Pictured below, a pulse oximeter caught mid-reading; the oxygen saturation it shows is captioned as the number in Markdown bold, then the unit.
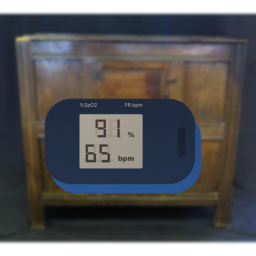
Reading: **91** %
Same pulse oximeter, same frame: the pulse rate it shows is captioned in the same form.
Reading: **65** bpm
